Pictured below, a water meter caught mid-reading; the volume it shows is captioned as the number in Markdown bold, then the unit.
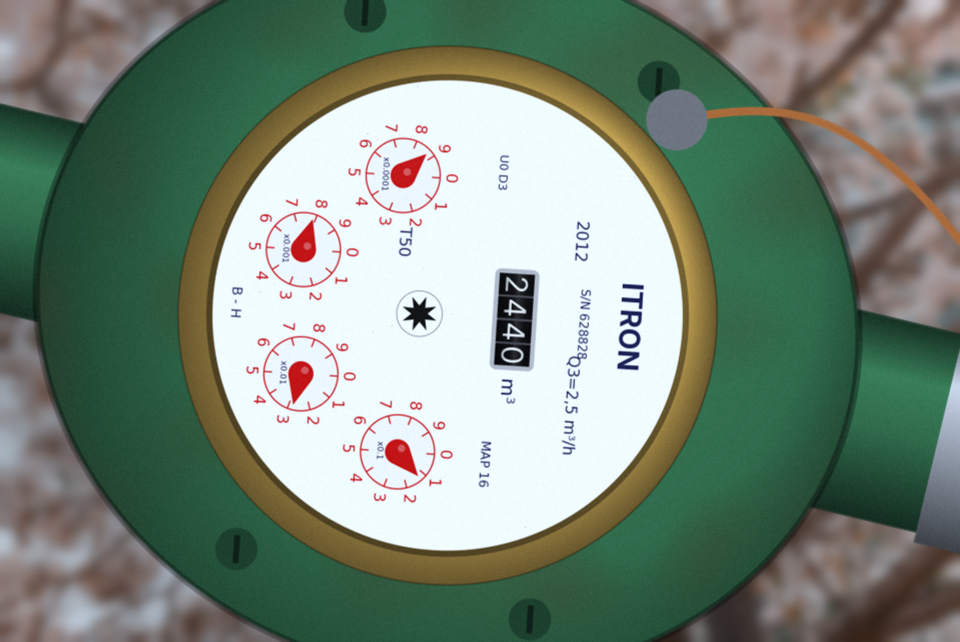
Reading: **2440.1278** m³
